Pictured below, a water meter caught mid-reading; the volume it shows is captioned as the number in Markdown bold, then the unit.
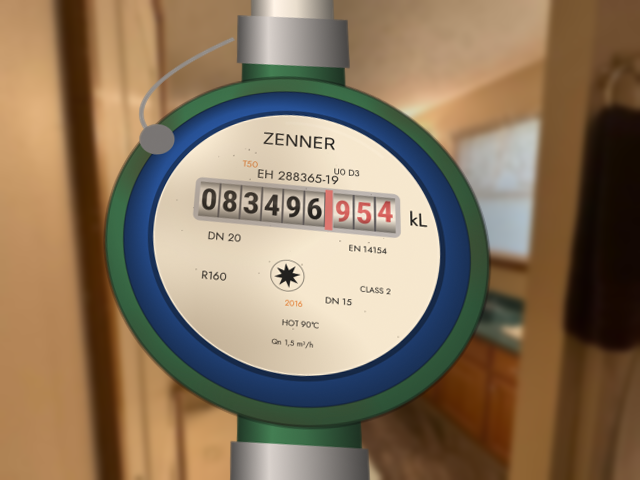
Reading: **83496.954** kL
